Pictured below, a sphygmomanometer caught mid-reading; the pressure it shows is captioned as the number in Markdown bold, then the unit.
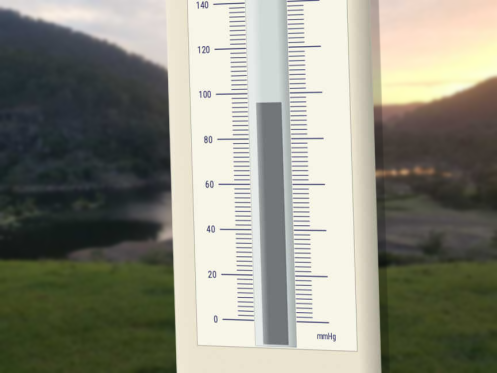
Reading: **96** mmHg
